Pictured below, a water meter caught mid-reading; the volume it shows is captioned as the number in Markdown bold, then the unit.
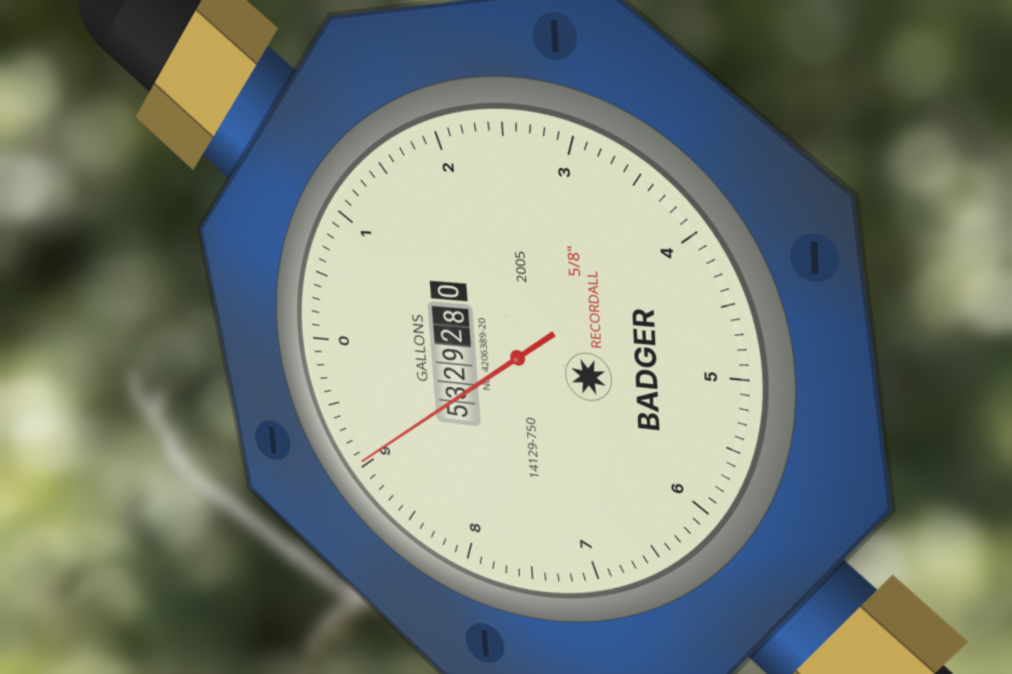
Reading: **5329279.0** gal
